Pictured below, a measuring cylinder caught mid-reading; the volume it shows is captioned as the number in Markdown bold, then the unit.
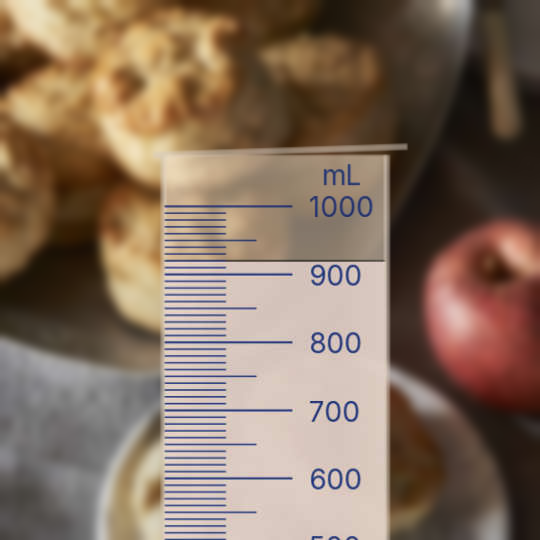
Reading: **920** mL
